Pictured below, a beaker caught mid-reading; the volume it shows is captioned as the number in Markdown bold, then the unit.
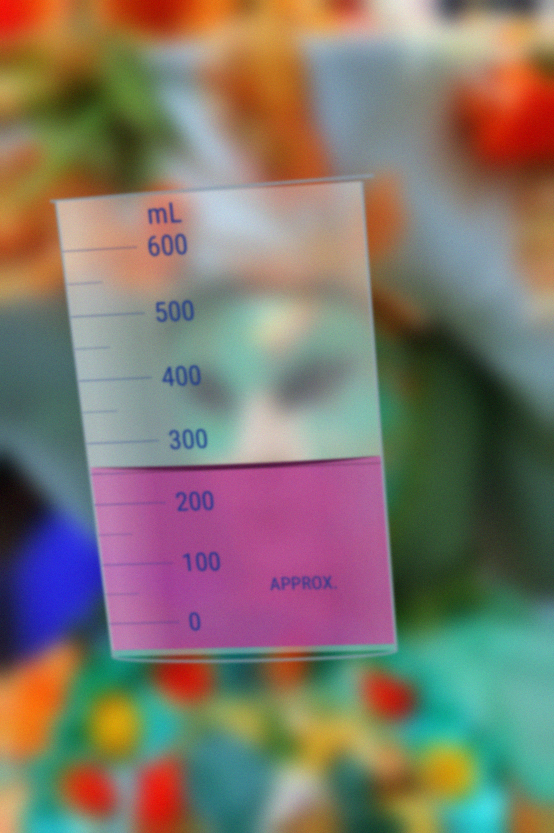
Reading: **250** mL
